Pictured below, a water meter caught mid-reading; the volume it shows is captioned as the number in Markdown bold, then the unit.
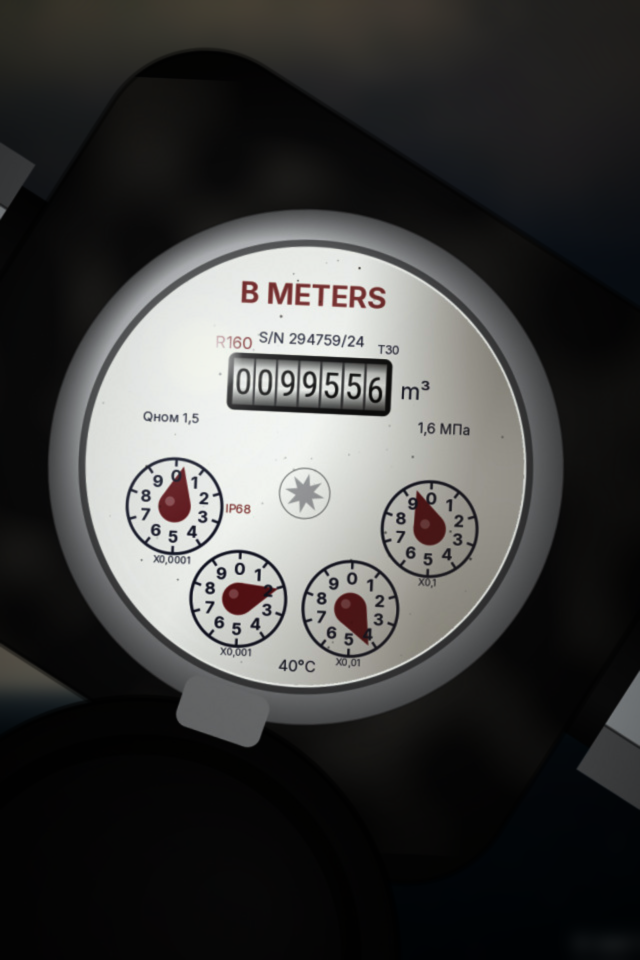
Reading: **99555.9420** m³
